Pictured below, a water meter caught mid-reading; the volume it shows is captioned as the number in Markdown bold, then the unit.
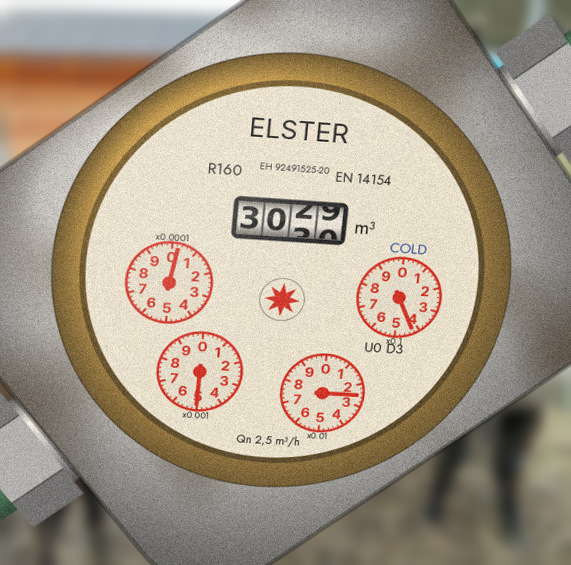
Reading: **3029.4250** m³
